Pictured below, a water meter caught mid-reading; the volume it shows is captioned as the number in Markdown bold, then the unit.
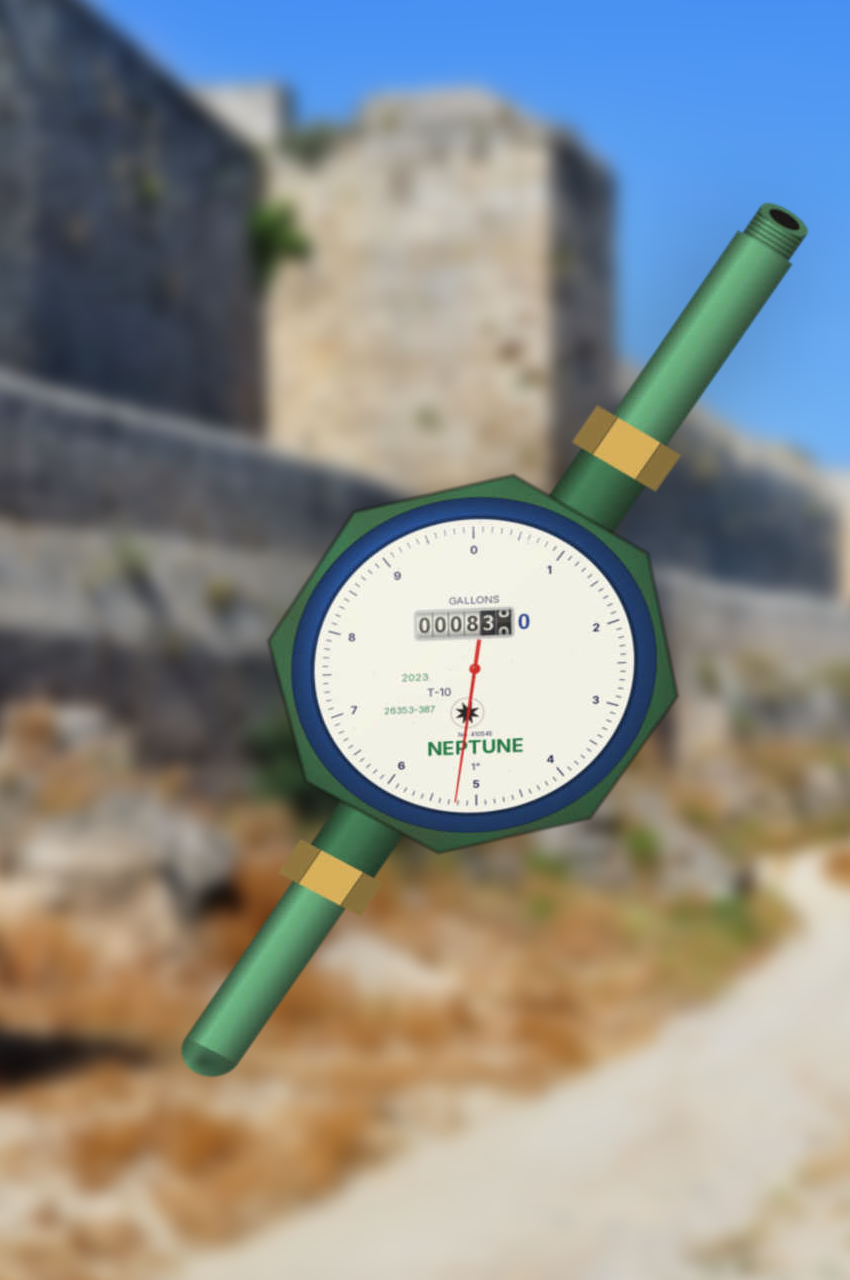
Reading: **8385.2** gal
